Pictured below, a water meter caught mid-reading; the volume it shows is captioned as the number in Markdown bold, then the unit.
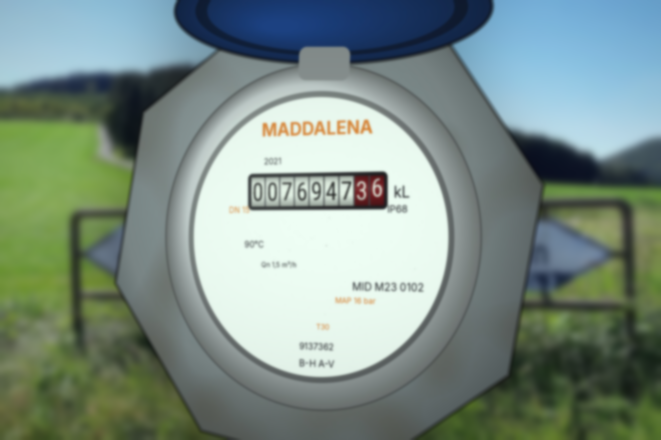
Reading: **76947.36** kL
